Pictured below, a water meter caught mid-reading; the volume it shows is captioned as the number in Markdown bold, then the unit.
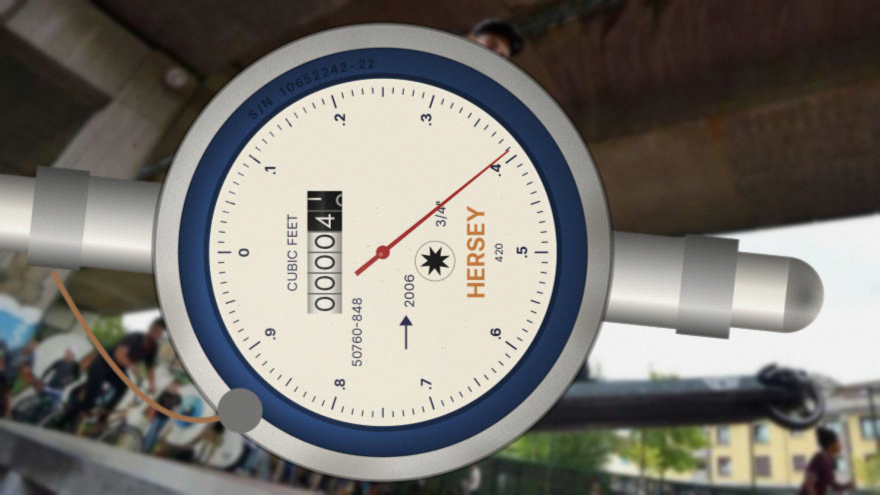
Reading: **41.39** ft³
